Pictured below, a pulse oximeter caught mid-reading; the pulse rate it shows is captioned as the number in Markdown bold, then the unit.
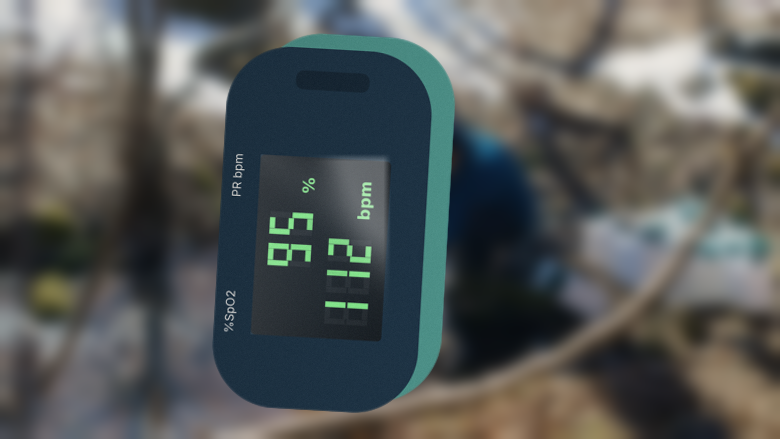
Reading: **112** bpm
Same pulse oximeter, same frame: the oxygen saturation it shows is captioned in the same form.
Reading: **95** %
